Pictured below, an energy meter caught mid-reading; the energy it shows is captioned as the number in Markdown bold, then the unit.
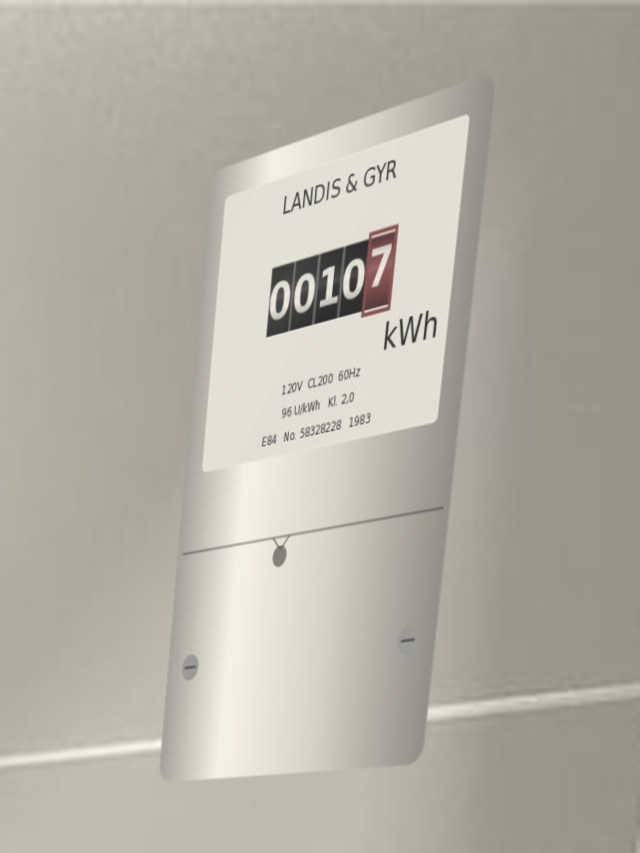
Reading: **10.7** kWh
